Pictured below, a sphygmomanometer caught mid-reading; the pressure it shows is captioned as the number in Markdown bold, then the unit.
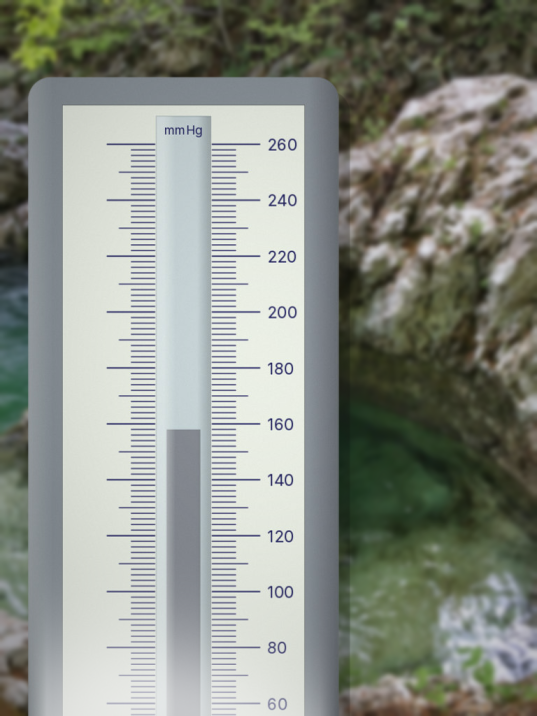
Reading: **158** mmHg
